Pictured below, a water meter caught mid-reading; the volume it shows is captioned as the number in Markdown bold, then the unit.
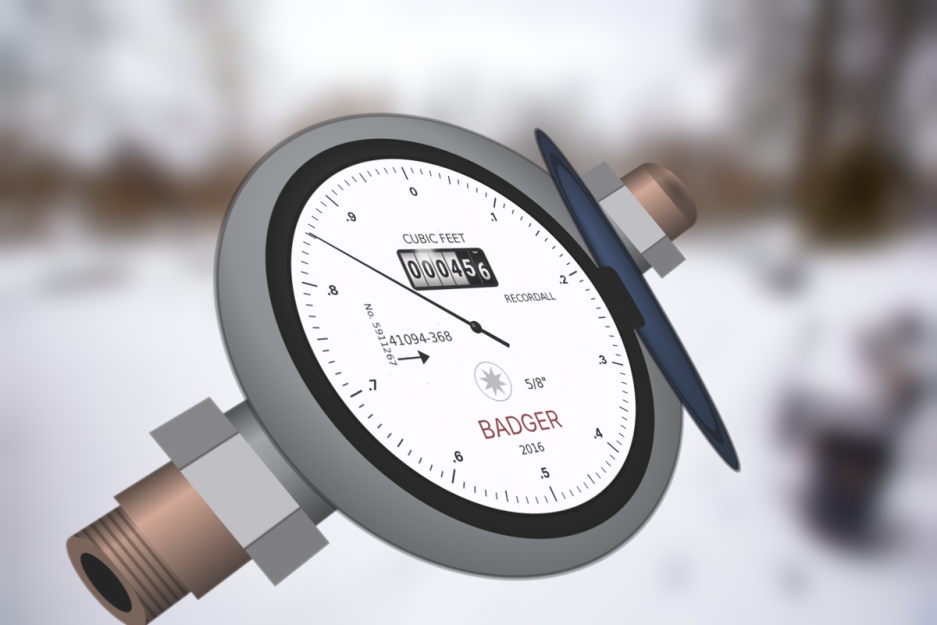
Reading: **455.85** ft³
